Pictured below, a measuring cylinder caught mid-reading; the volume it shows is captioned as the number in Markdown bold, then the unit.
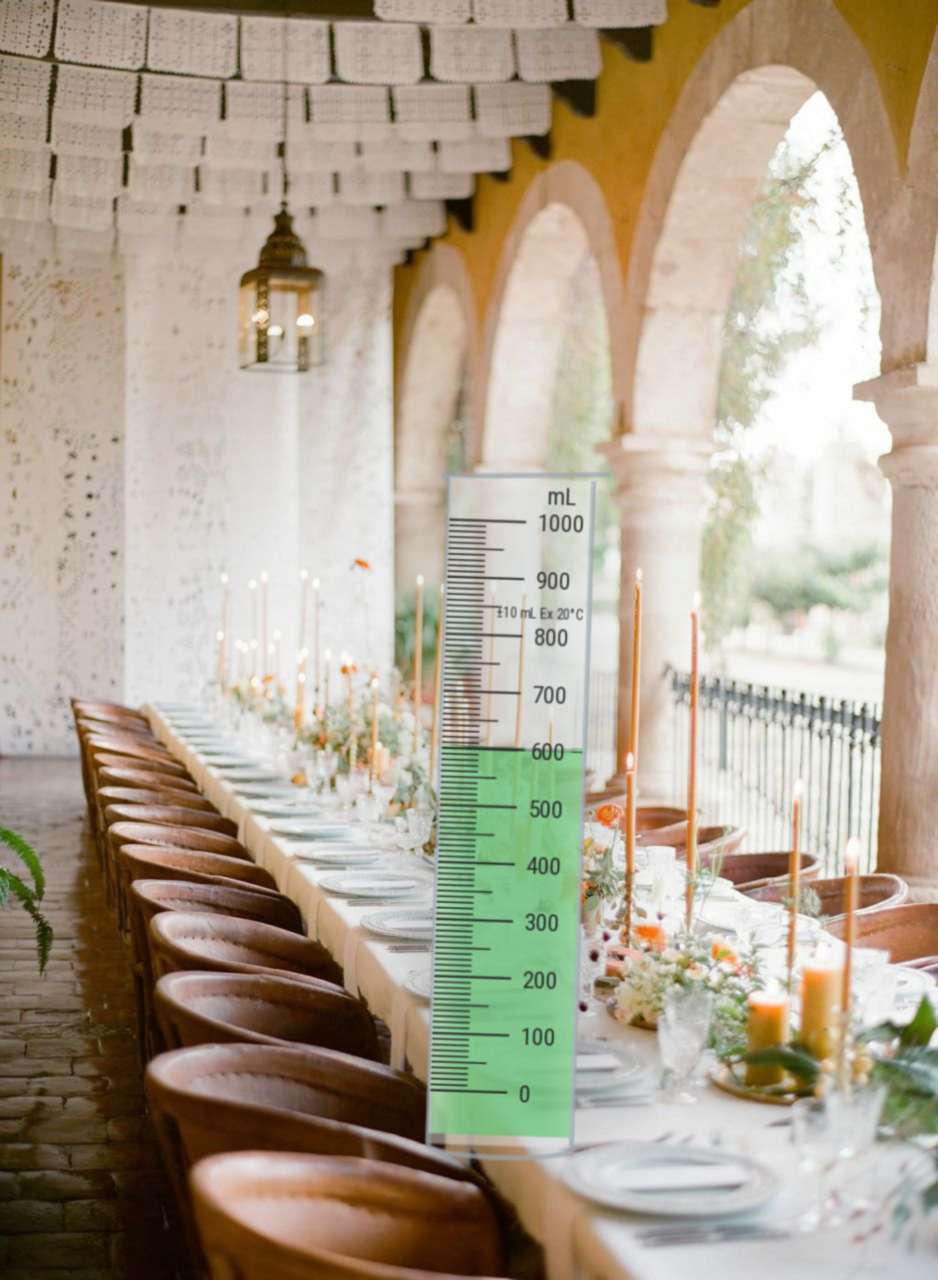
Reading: **600** mL
